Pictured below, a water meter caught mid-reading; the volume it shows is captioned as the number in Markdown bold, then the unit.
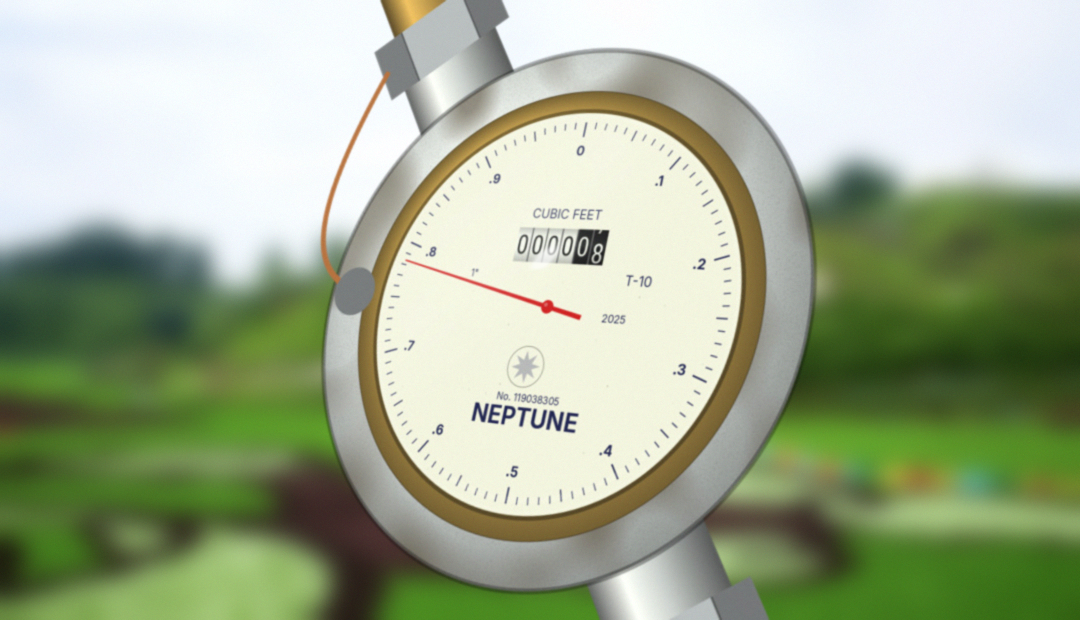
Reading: **7.78** ft³
